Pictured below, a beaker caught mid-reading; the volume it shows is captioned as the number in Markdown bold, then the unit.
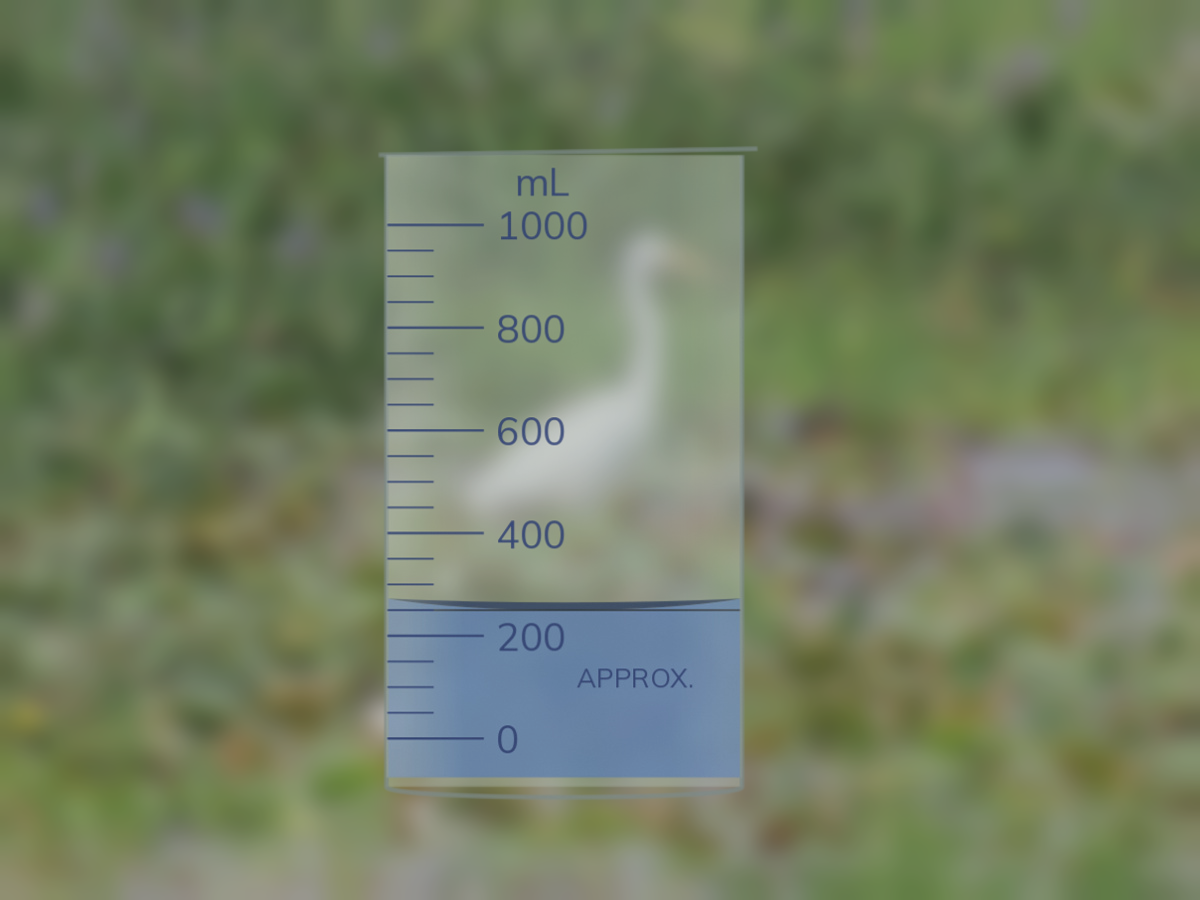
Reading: **250** mL
